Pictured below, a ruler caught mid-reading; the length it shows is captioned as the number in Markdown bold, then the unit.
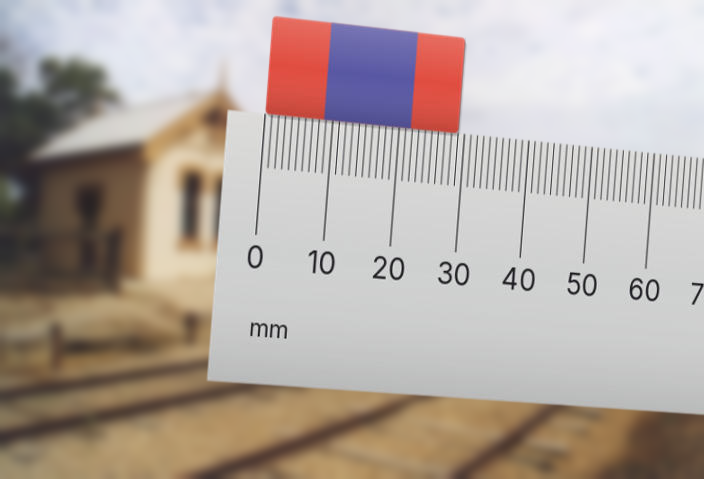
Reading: **29** mm
